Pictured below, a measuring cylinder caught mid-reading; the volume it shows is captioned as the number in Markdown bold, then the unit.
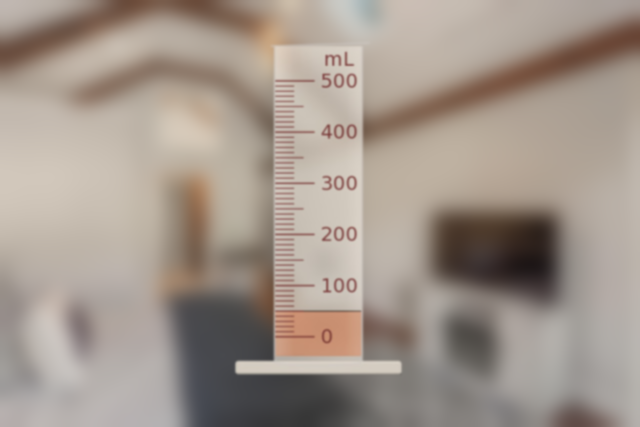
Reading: **50** mL
